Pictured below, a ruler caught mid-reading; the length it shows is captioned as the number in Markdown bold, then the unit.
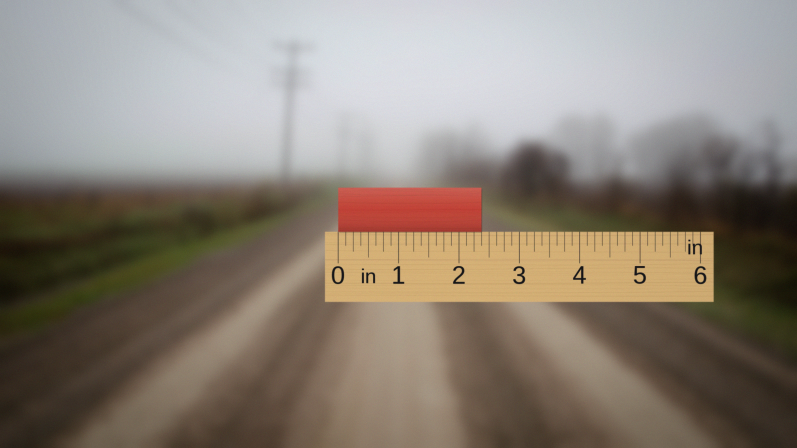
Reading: **2.375** in
